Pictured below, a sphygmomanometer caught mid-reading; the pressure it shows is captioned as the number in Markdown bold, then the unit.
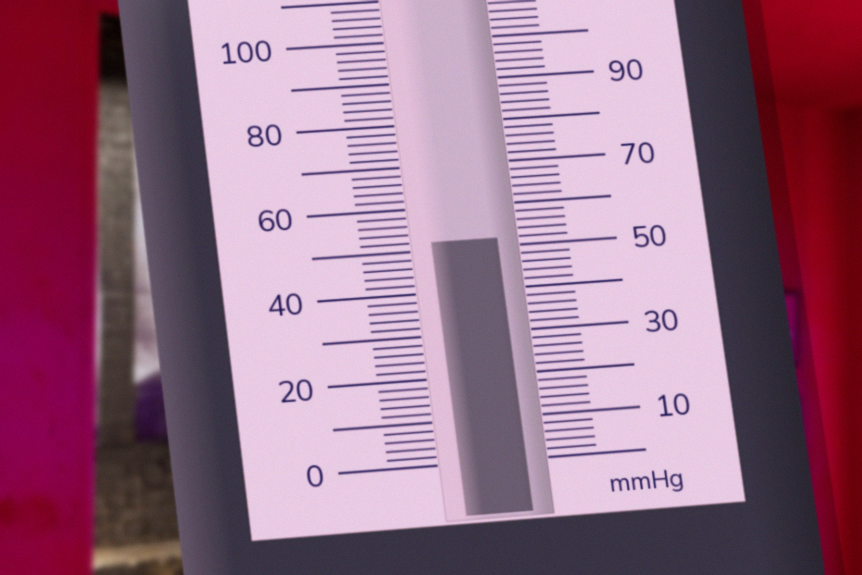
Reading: **52** mmHg
